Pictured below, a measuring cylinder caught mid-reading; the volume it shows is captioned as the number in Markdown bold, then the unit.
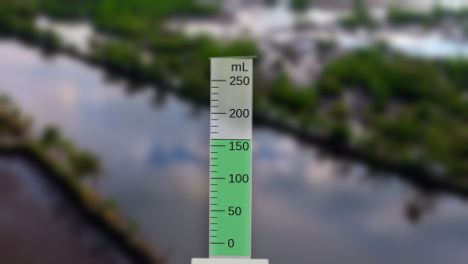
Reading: **160** mL
